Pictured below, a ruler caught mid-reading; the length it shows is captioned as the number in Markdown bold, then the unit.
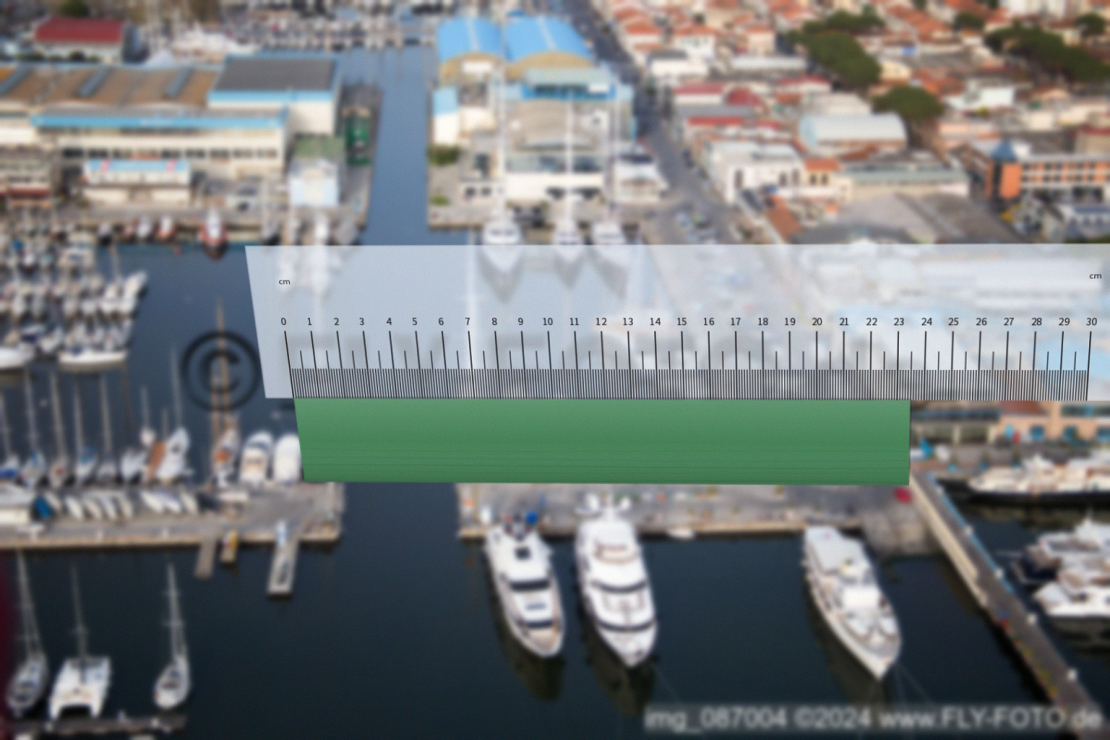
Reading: **23.5** cm
